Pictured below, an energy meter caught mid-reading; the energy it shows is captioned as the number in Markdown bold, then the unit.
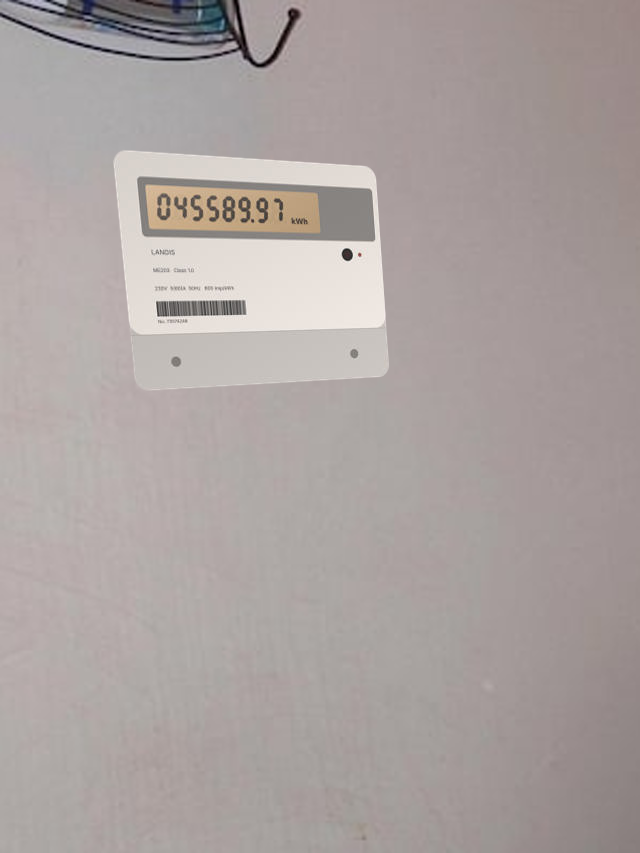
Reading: **45589.97** kWh
